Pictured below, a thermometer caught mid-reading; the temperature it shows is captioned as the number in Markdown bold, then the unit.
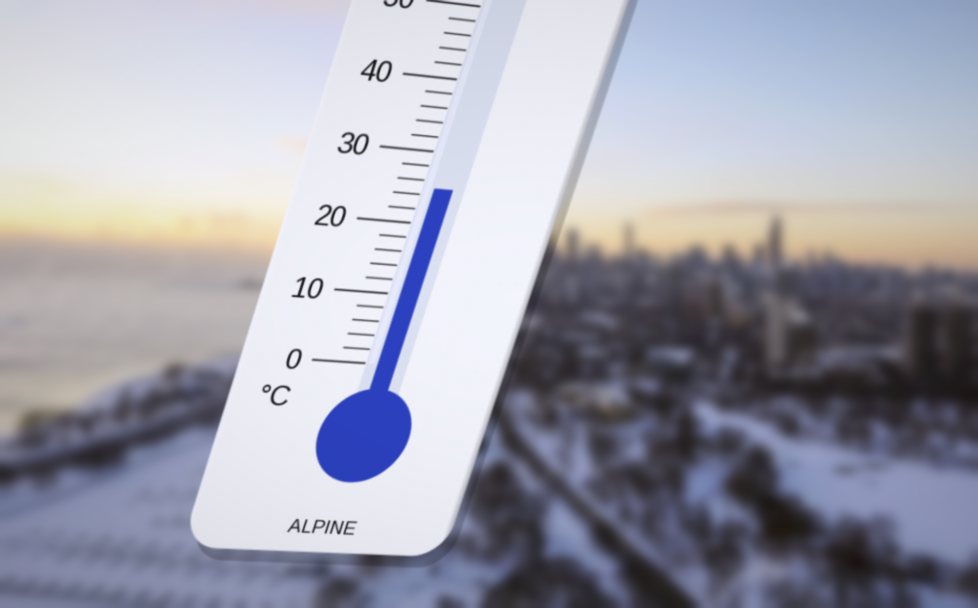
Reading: **25** °C
